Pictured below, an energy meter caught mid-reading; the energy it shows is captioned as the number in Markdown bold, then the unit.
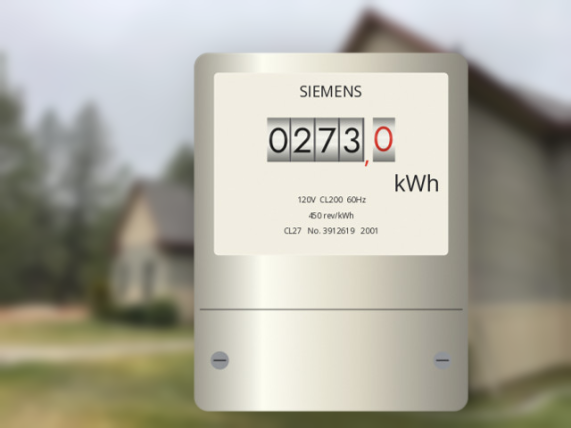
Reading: **273.0** kWh
